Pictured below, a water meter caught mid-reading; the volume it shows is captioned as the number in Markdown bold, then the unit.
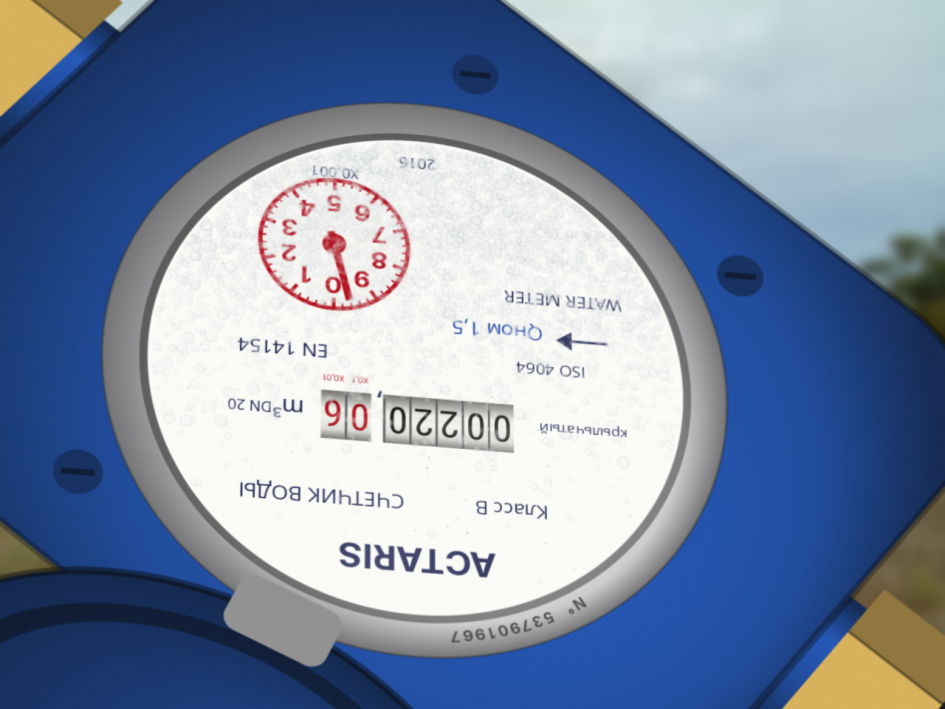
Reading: **220.059** m³
